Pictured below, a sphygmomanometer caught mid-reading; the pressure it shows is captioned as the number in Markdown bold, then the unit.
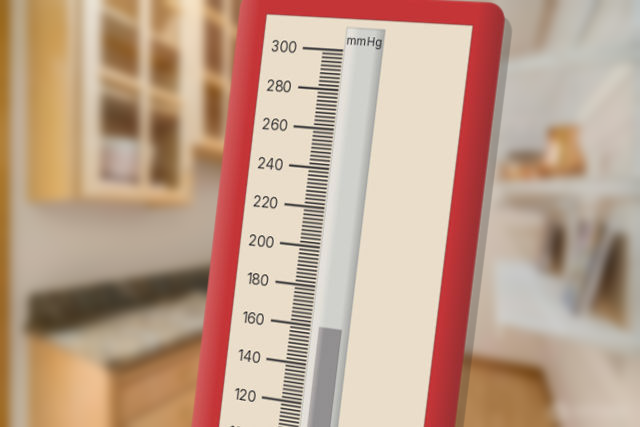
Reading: **160** mmHg
